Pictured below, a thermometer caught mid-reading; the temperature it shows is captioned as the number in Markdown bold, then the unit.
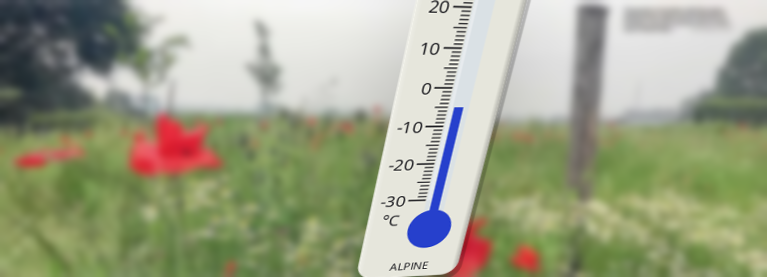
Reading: **-5** °C
